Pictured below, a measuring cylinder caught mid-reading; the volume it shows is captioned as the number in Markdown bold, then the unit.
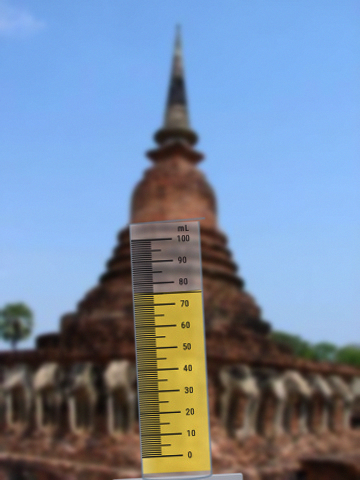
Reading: **75** mL
